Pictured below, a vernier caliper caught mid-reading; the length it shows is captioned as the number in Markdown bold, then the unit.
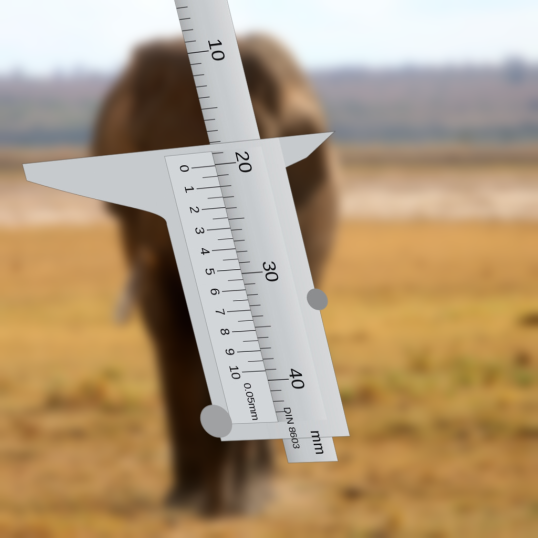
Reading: **20.1** mm
